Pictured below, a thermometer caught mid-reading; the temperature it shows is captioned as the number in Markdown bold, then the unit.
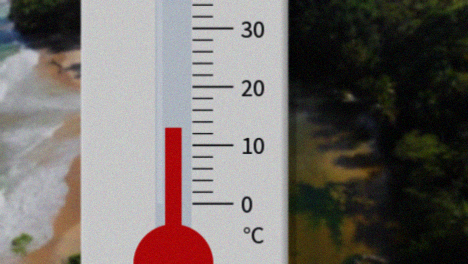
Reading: **13** °C
